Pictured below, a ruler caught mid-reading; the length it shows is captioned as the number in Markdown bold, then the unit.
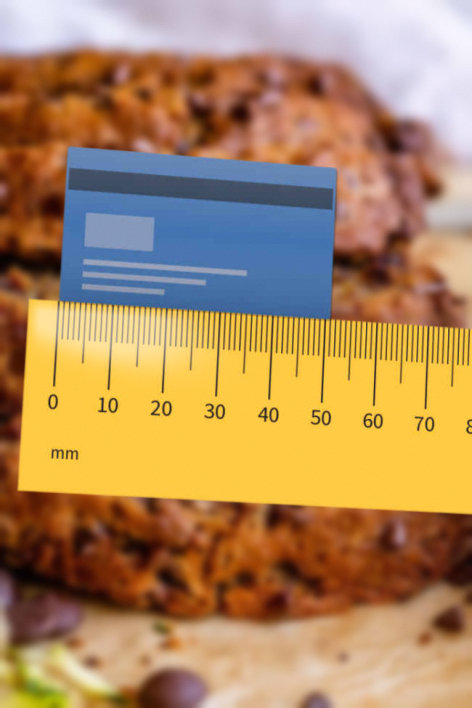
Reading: **51** mm
